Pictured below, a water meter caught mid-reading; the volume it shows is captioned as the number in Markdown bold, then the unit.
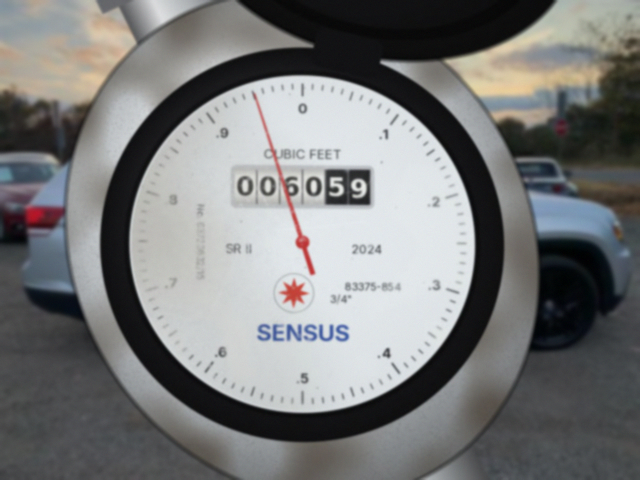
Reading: **6058.95** ft³
